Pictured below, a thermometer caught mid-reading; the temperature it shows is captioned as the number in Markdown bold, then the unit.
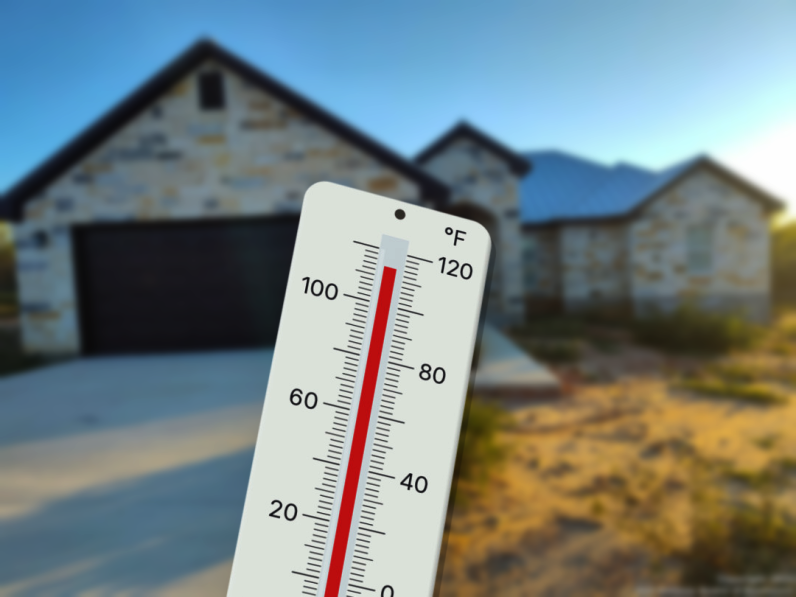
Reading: **114** °F
